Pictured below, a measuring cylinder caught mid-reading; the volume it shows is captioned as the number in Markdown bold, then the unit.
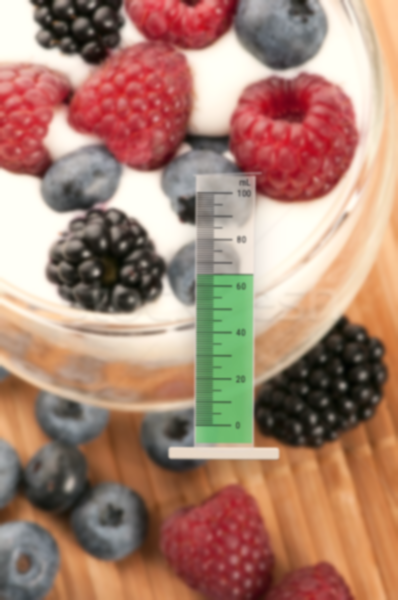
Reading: **65** mL
